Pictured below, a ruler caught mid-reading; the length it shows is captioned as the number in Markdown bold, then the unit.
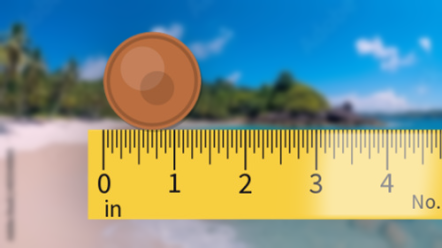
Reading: **1.375** in
